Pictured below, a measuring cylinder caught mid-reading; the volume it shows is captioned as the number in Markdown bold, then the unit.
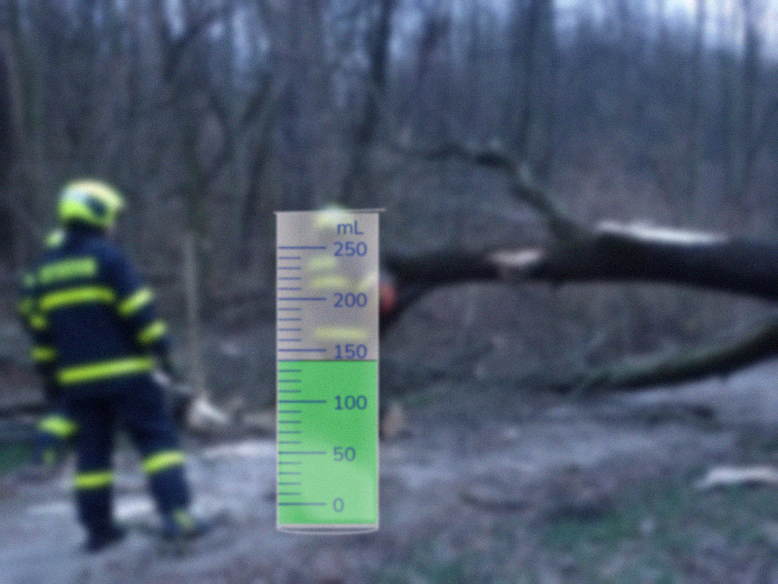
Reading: **140** mL
